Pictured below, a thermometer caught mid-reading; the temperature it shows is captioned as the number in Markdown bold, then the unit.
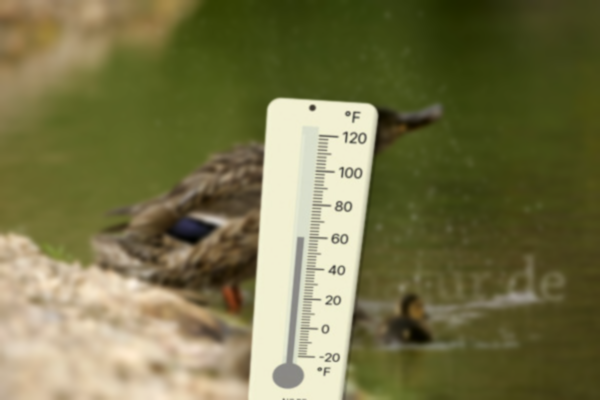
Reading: **60** °F
